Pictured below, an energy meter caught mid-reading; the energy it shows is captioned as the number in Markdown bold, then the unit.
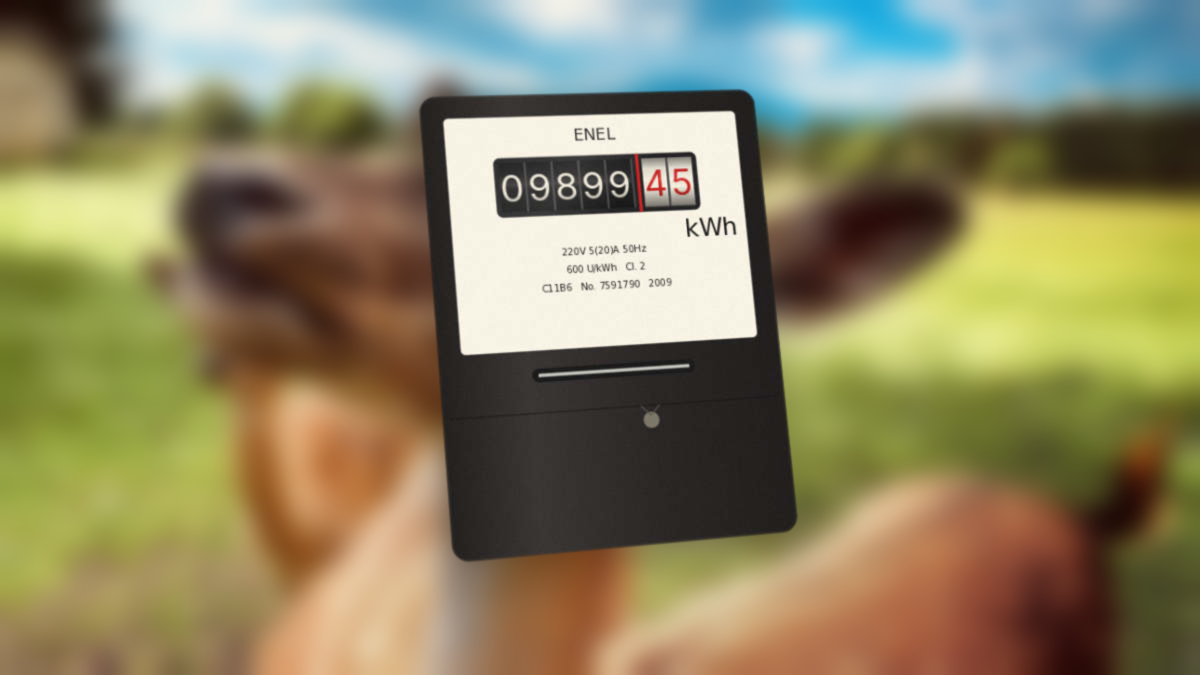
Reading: **9899.45** kWh
